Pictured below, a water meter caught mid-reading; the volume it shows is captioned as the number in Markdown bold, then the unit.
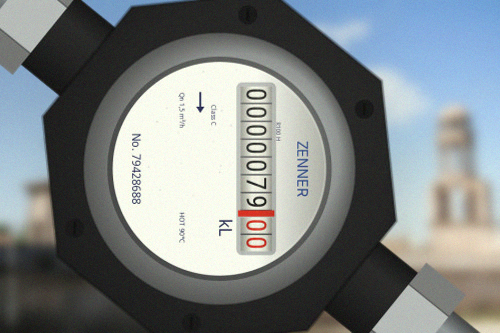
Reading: **79.00** kL
